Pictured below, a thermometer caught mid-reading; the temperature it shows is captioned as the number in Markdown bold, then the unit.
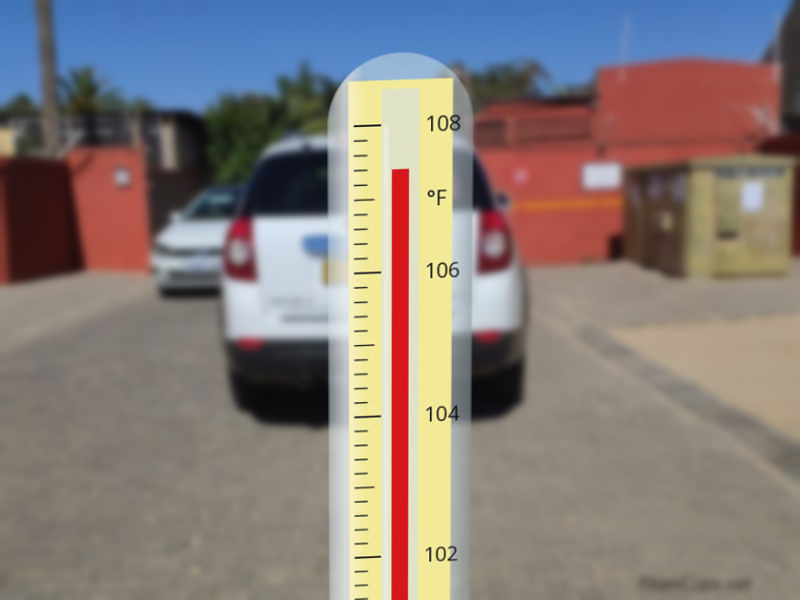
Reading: **107.4** °F
